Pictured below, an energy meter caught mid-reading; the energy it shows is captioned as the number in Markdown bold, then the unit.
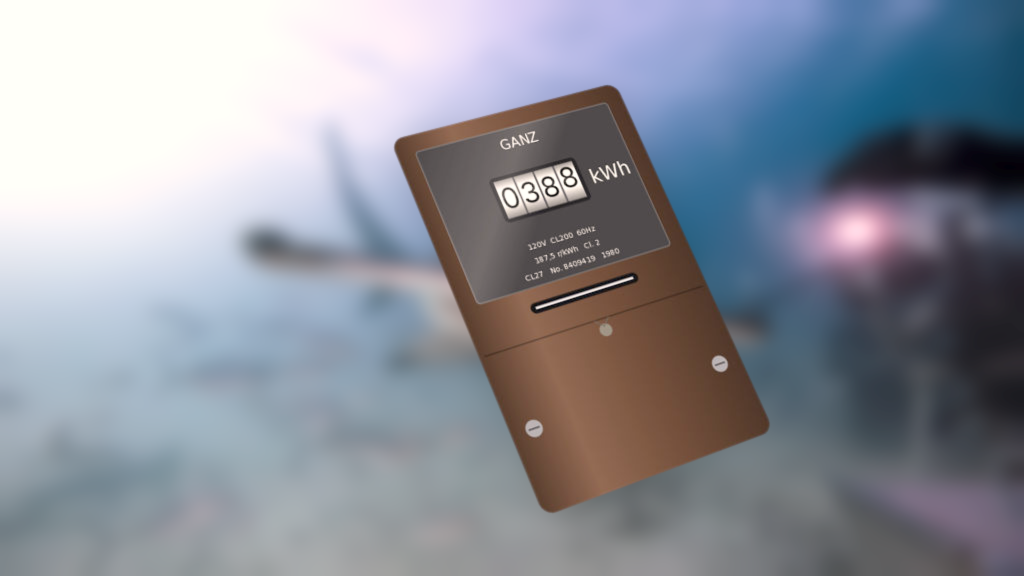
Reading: **388** kWh
